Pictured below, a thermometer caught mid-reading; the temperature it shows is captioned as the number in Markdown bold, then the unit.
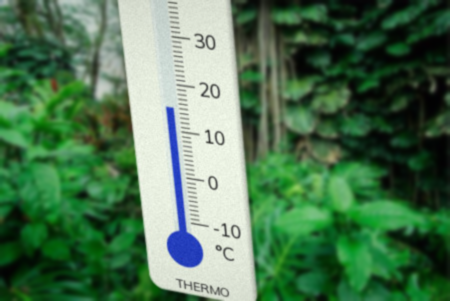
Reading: **15** °C
